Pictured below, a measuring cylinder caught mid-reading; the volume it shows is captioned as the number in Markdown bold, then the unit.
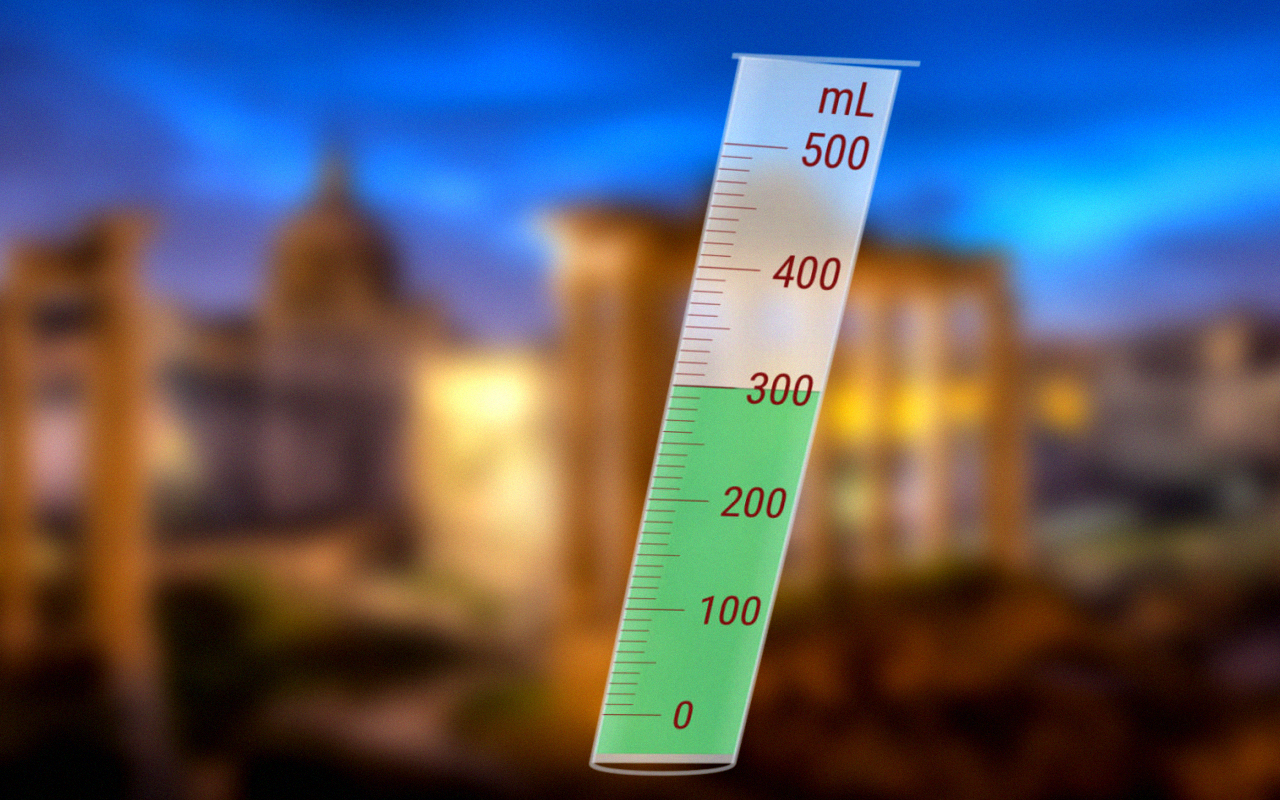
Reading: **300** mL
